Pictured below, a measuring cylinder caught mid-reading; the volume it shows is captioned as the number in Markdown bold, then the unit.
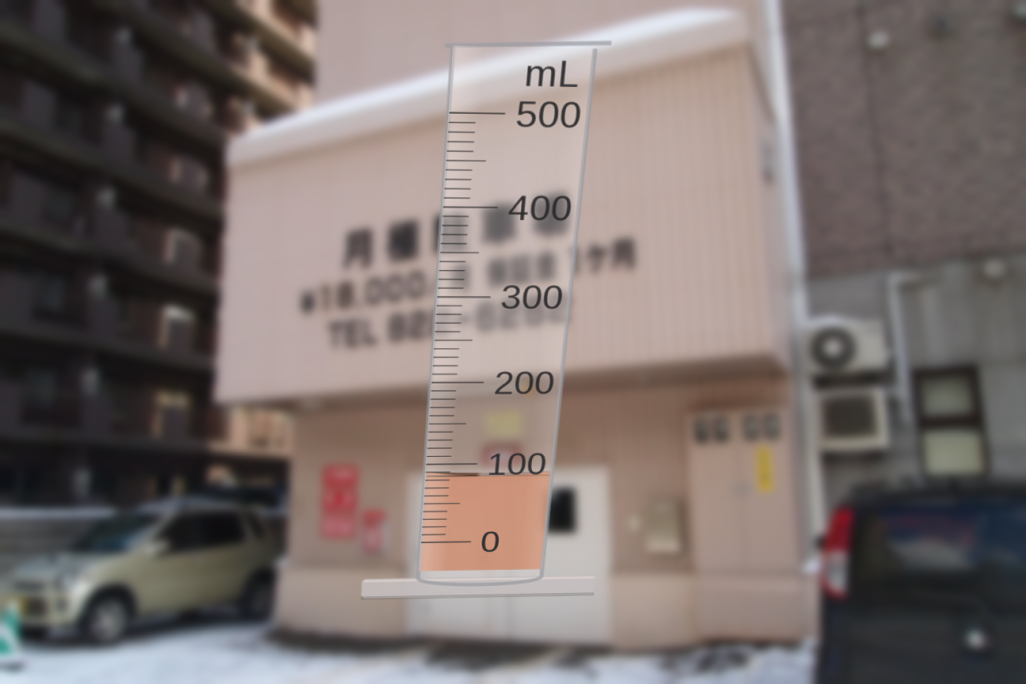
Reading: **85** mL
